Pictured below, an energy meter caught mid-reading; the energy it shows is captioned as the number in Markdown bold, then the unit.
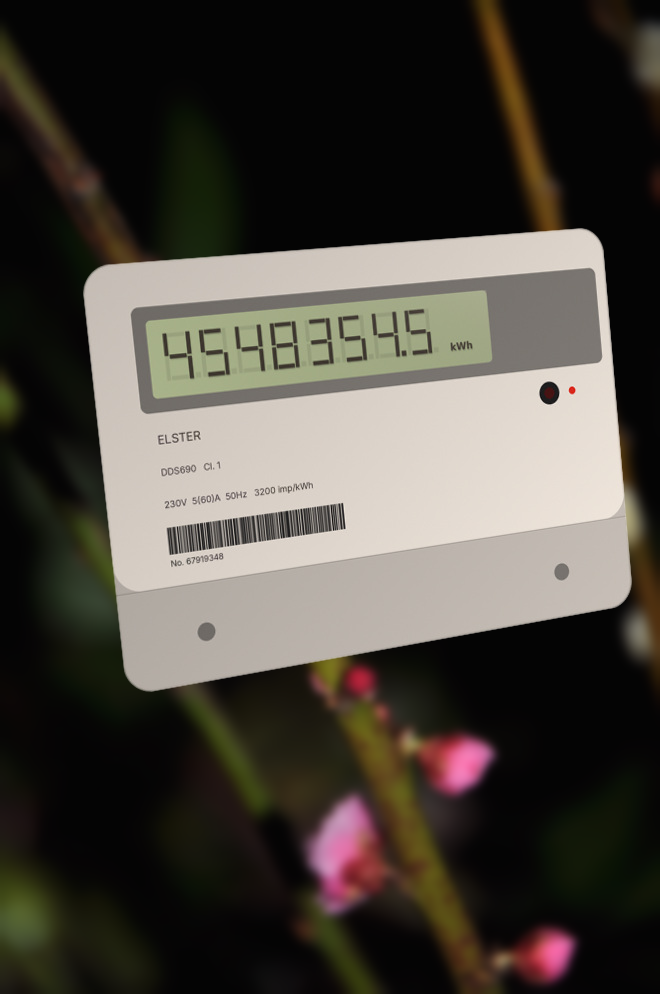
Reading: **4548354.5** kWh
